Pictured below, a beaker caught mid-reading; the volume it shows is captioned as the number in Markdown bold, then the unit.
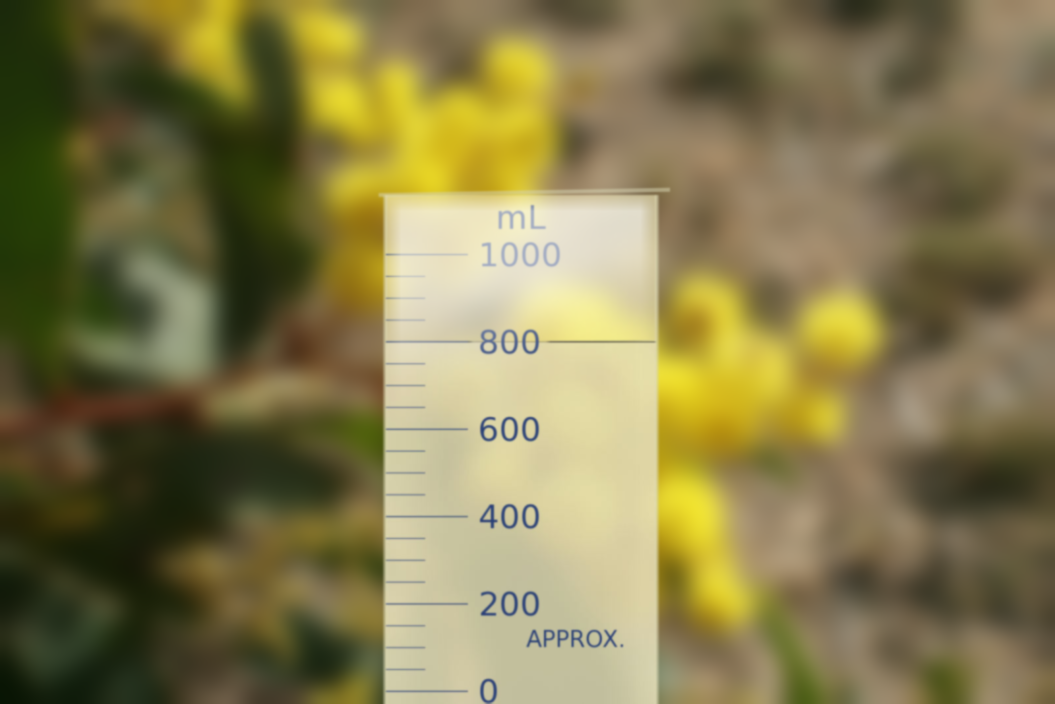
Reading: **800** mL
